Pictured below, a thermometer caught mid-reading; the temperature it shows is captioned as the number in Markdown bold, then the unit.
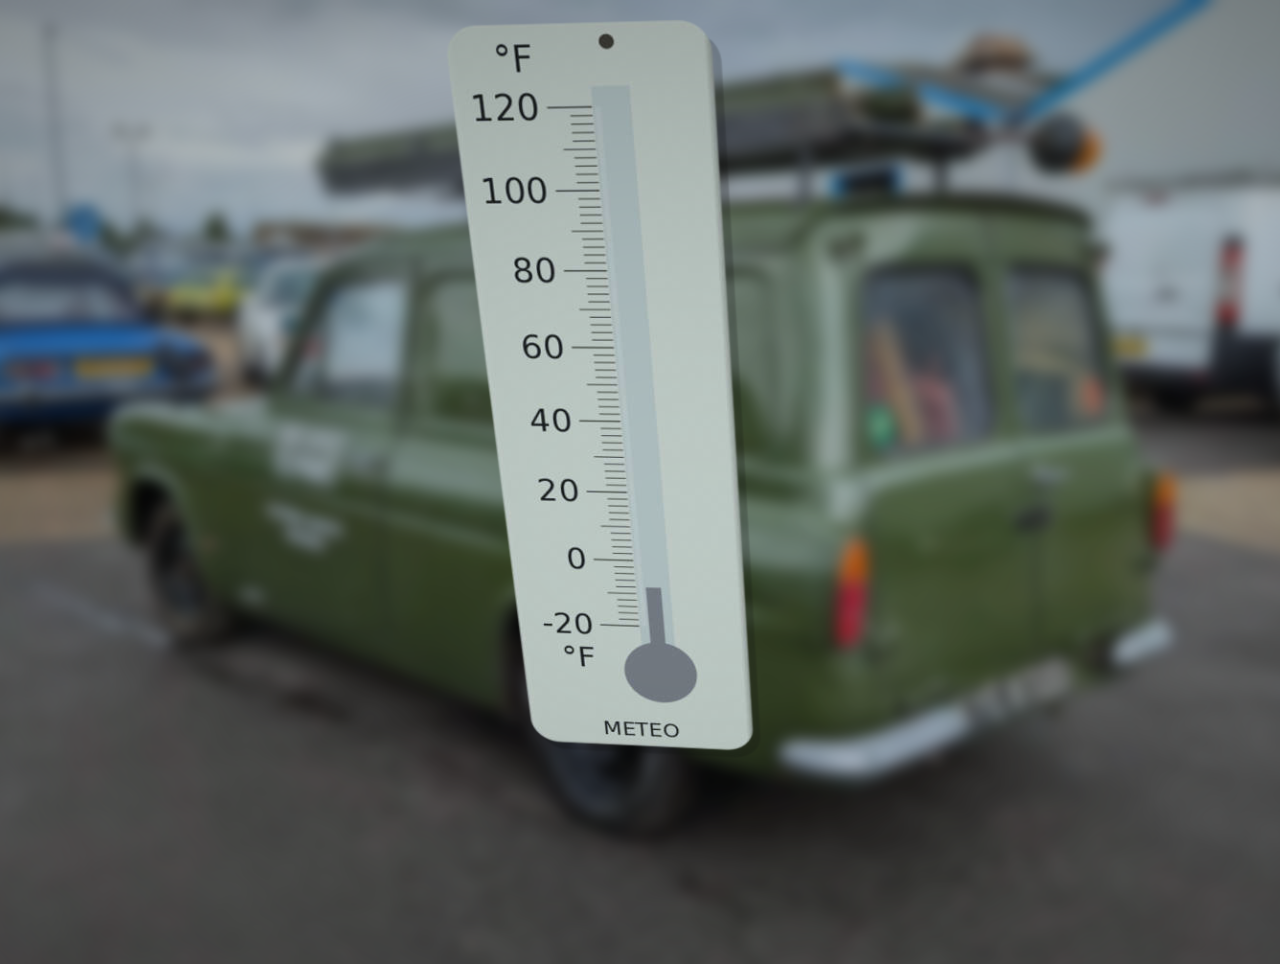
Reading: **-8** °F
